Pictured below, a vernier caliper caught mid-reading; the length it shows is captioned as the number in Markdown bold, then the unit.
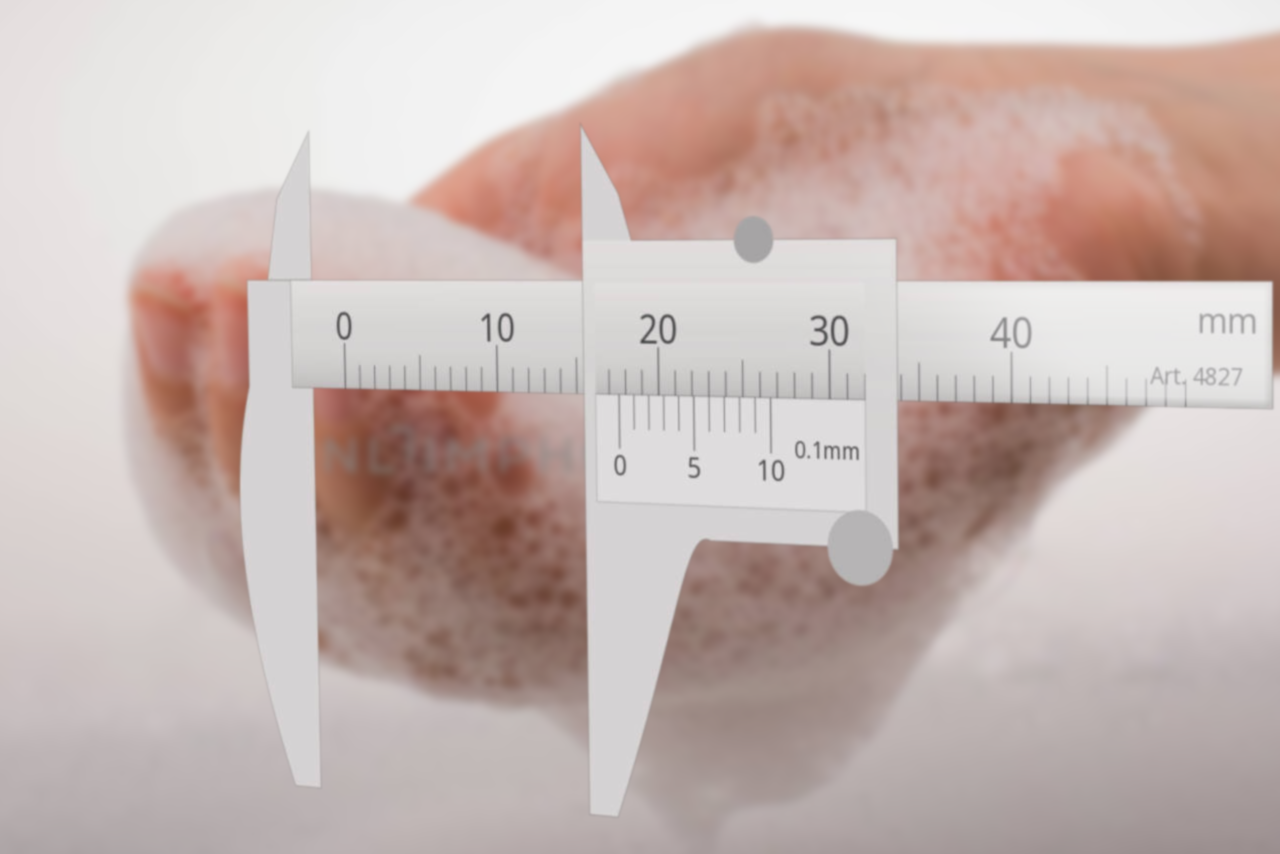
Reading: **17.6** mm
